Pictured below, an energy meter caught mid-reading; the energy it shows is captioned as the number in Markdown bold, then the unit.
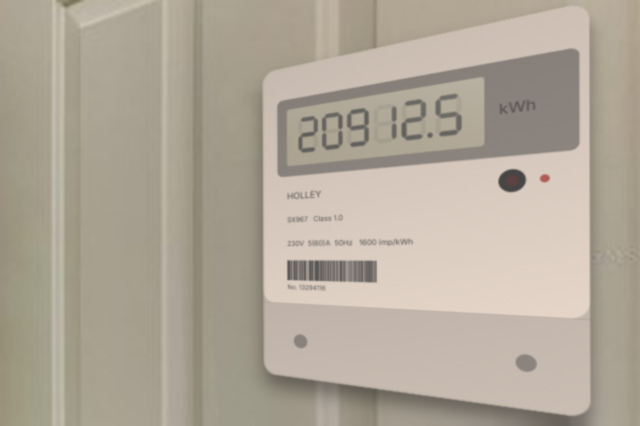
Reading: **20912.5** kWh
